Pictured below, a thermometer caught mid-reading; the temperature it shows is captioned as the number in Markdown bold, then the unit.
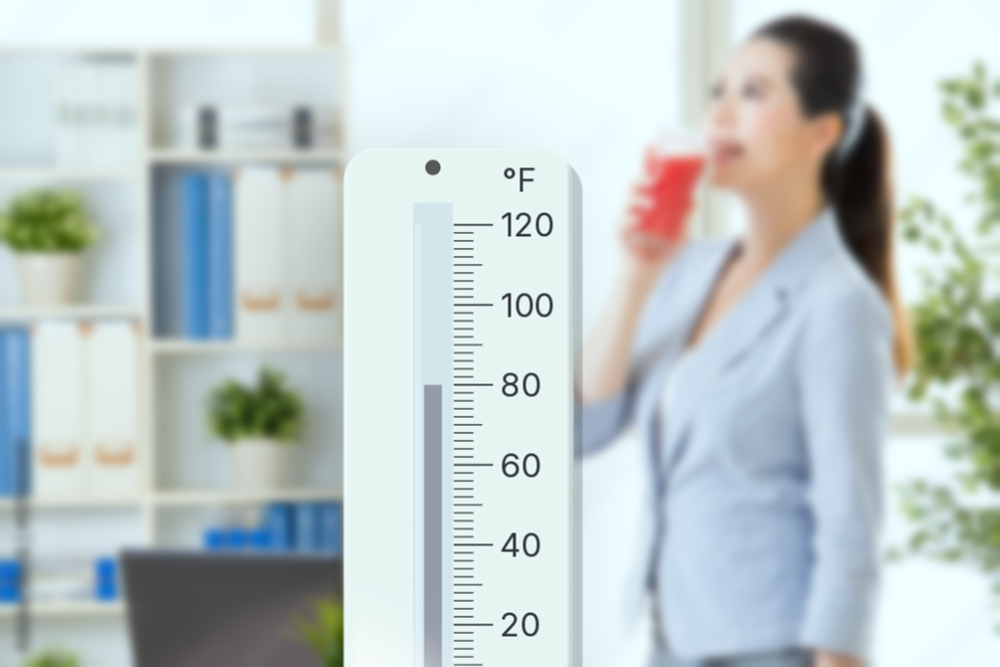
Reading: **80** °F
